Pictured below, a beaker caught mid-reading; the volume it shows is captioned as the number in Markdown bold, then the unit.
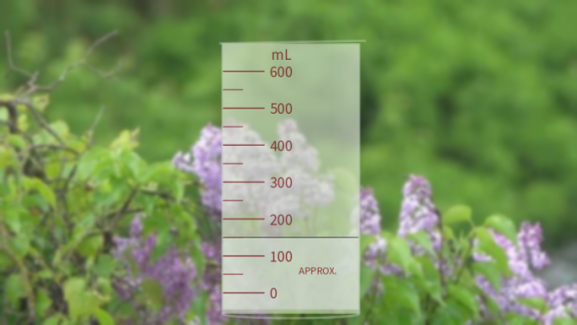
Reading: **150** mL
